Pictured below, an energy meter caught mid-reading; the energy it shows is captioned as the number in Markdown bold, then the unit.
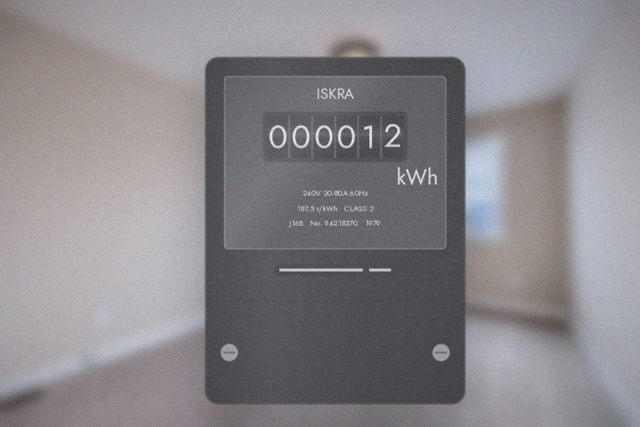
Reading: **12** kWh
